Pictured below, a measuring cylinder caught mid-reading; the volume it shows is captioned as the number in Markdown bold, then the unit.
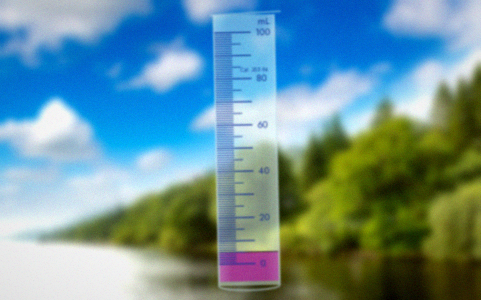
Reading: **5** mL
